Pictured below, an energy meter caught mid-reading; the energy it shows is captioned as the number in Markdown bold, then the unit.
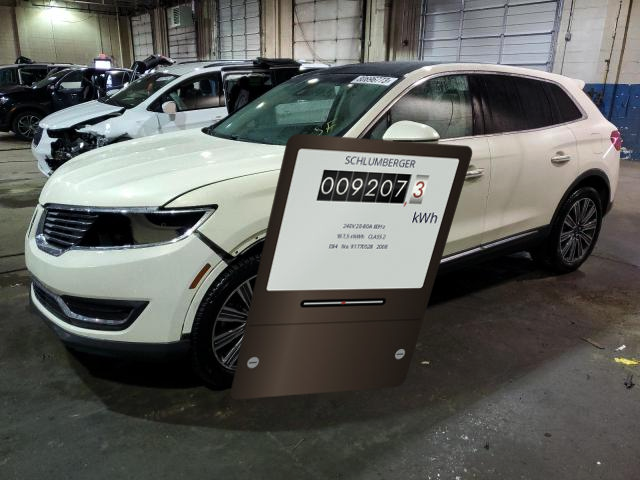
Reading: **9207.3** kWh
